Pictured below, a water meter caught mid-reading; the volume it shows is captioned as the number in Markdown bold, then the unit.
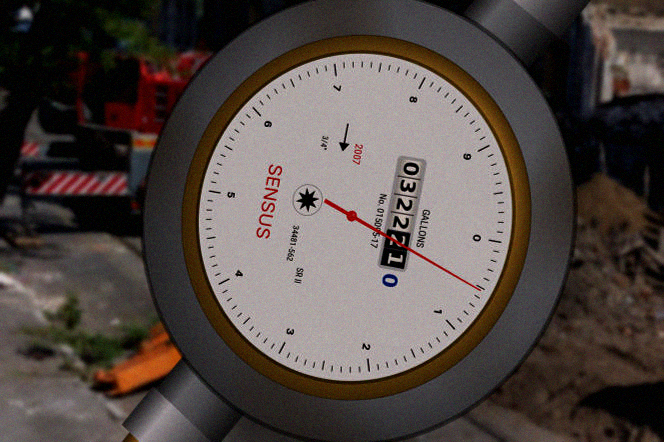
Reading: **322210.5** gal
